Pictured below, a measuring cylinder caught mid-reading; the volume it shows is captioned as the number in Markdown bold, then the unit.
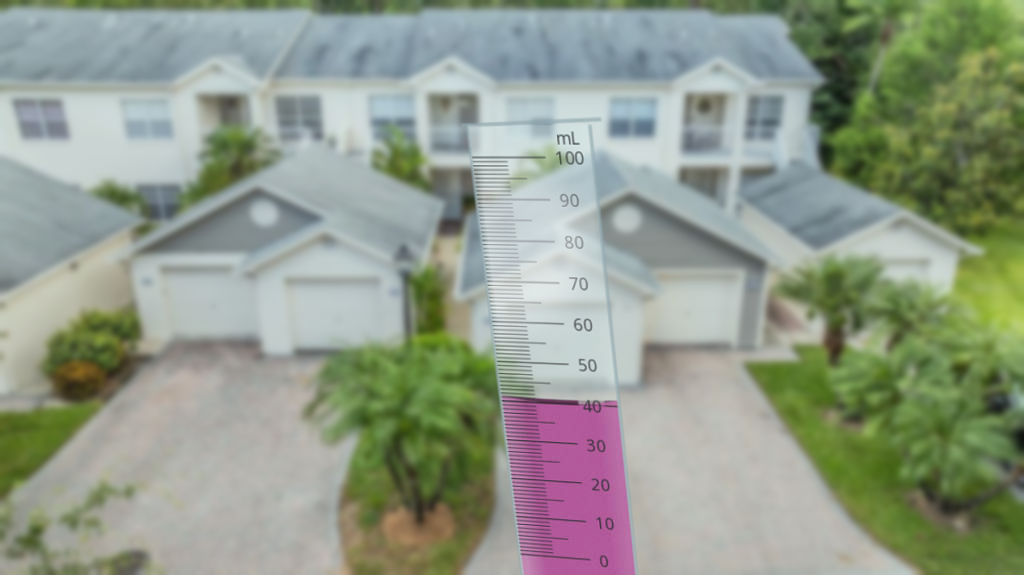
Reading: **40** mL
